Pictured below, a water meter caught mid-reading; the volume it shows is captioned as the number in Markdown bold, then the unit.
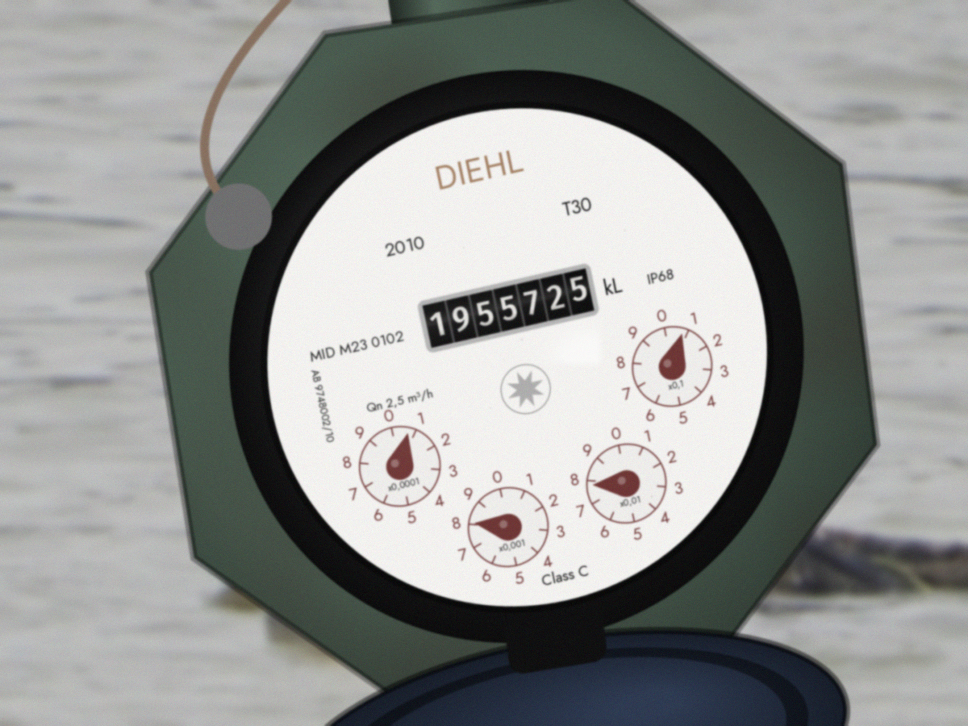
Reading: **1955725.0780** kL
